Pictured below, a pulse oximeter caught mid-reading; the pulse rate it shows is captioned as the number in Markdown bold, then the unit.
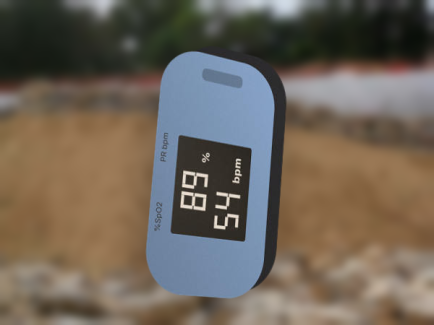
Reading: **54** bpm
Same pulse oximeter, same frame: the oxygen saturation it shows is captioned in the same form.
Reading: **89** %
